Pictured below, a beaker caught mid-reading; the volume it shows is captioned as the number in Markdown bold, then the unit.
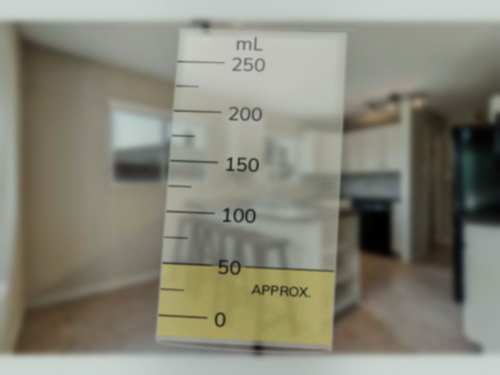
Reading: **50** mL
